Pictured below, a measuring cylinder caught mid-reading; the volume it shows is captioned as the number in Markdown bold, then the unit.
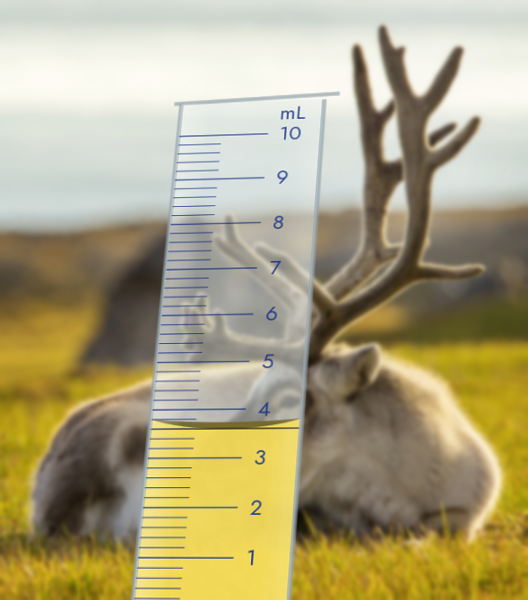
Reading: **3.6** mL
